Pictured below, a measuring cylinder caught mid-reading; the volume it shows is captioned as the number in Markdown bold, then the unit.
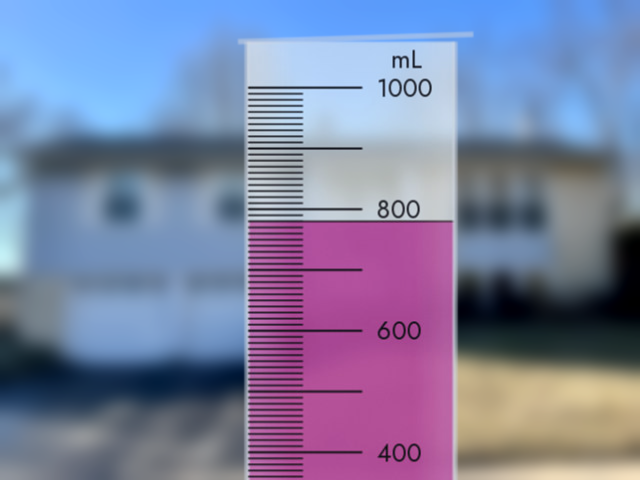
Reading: **780** mL
